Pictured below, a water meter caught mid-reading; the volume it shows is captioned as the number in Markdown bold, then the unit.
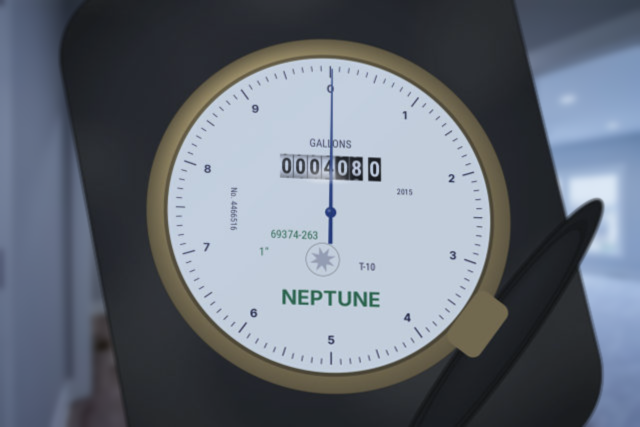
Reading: **4080.0** gal
